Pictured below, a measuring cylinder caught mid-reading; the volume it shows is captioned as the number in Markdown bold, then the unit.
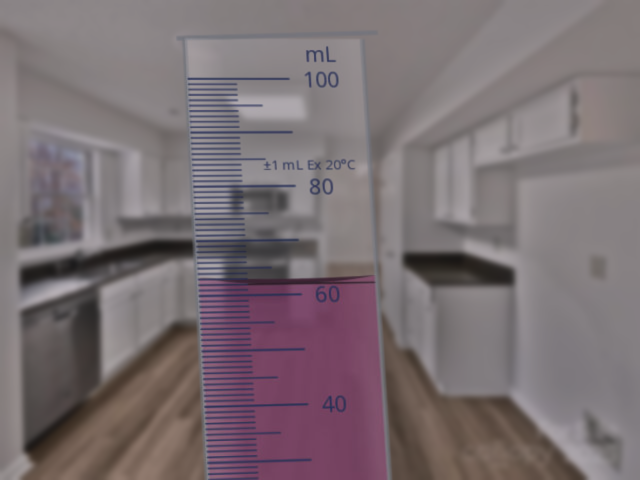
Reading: **62** mL
